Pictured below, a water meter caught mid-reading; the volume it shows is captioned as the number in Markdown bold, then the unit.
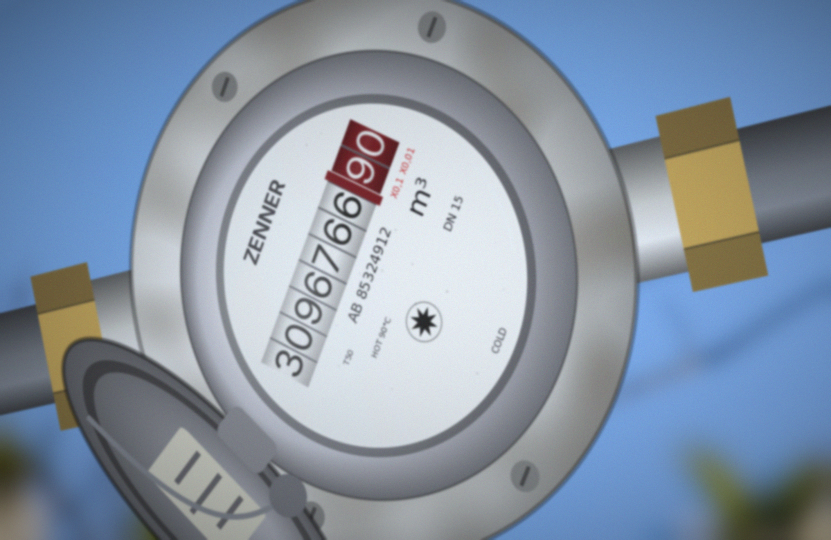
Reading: **3096766.90** m³
